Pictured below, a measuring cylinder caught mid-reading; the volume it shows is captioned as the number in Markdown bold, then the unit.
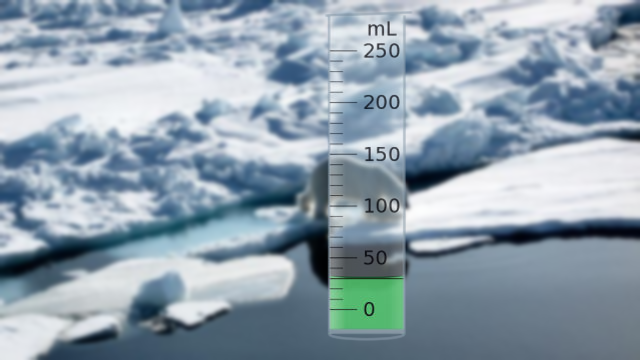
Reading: **30** mL
